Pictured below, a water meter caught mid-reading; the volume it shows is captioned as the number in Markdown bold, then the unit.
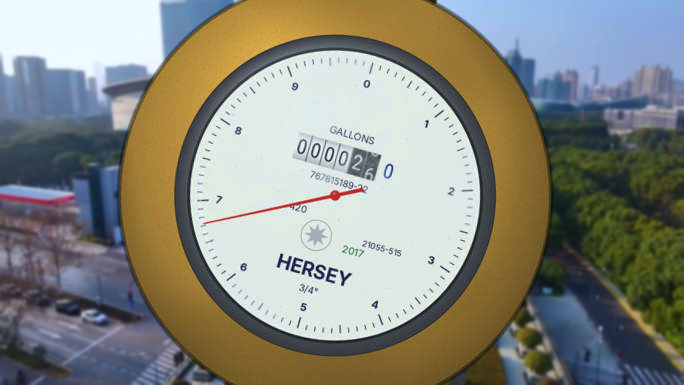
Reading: **256.7** gal
